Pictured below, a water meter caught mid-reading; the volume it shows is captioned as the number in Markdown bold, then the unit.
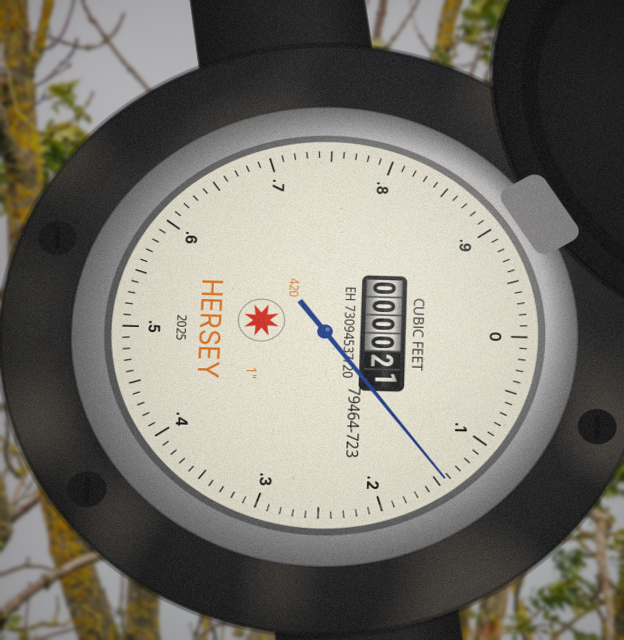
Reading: **21.14** ft³
